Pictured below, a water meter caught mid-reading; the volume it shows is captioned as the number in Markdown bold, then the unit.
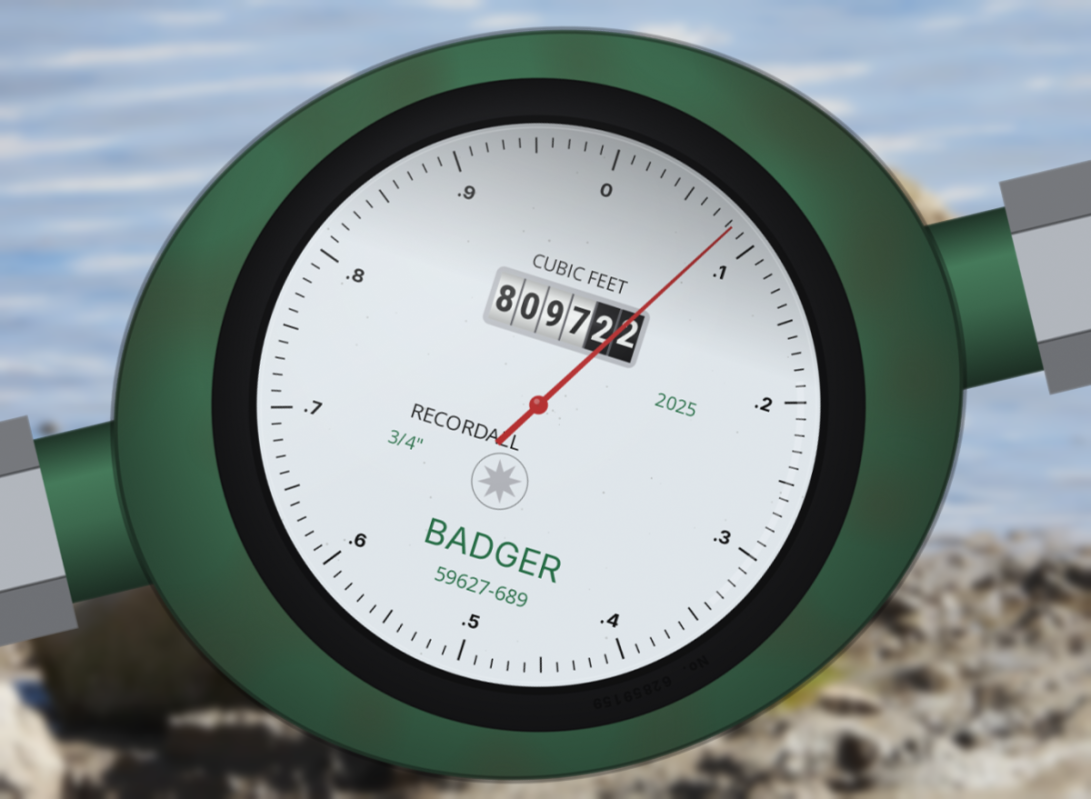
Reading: **809722.08** ft³
